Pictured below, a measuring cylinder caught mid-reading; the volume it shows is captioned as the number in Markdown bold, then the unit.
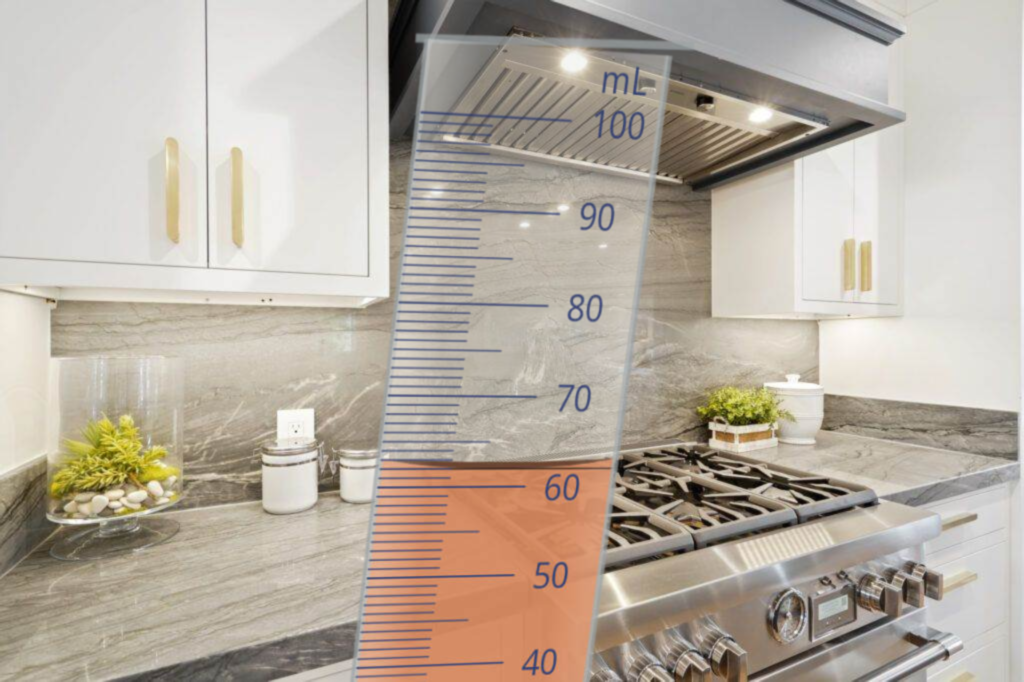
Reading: **62** mL
